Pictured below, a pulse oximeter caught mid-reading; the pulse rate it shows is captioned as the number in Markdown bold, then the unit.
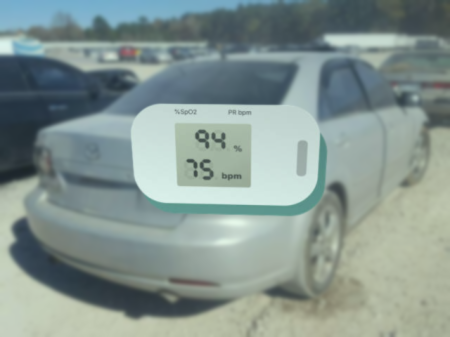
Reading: **75** bpm
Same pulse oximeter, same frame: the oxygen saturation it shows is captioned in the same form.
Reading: **94** %
